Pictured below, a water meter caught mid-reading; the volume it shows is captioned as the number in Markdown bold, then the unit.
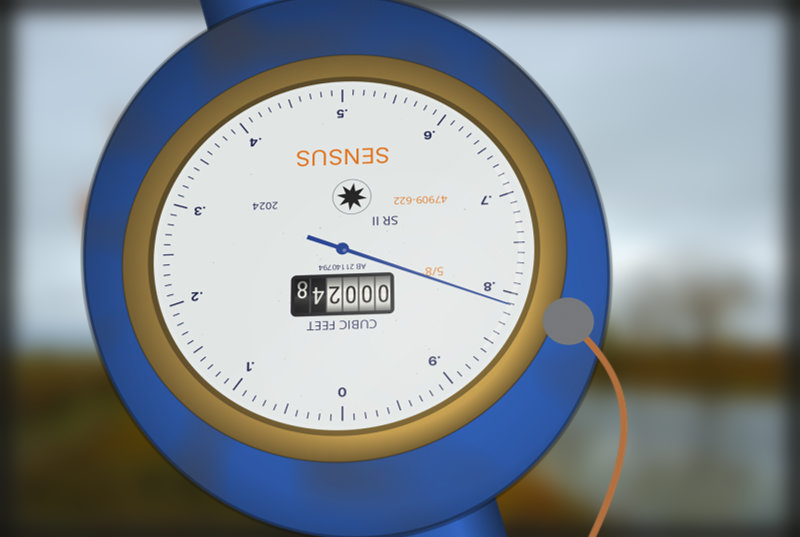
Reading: **247.81** ft³
